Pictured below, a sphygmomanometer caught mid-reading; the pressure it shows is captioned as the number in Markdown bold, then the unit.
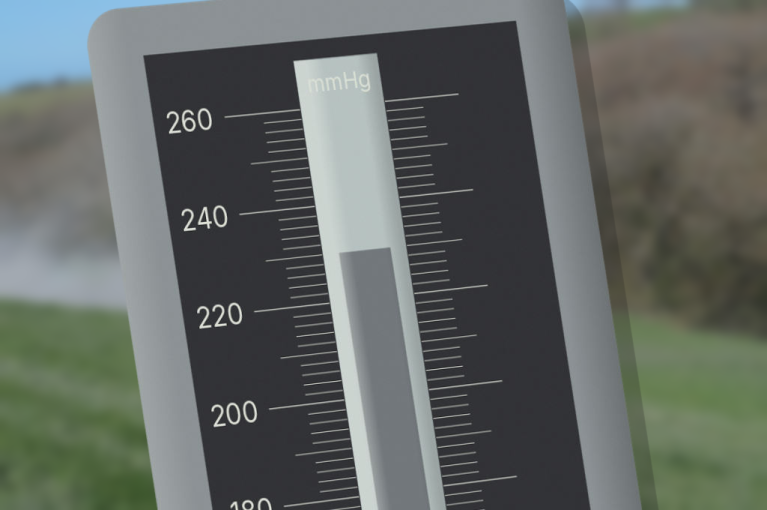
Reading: **230** mmHg
